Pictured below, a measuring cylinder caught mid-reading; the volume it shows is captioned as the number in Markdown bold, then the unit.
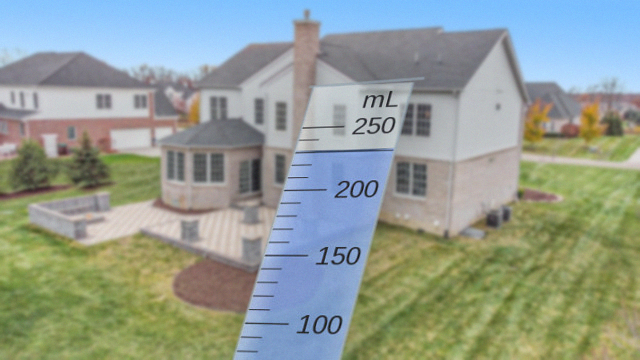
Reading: **230** mL
